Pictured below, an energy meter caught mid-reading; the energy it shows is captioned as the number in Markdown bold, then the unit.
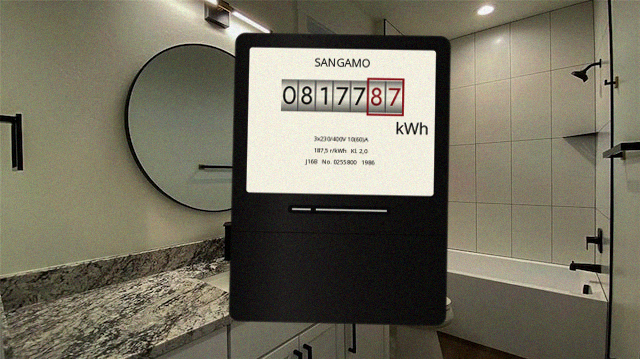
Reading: **8177.87** kWh
